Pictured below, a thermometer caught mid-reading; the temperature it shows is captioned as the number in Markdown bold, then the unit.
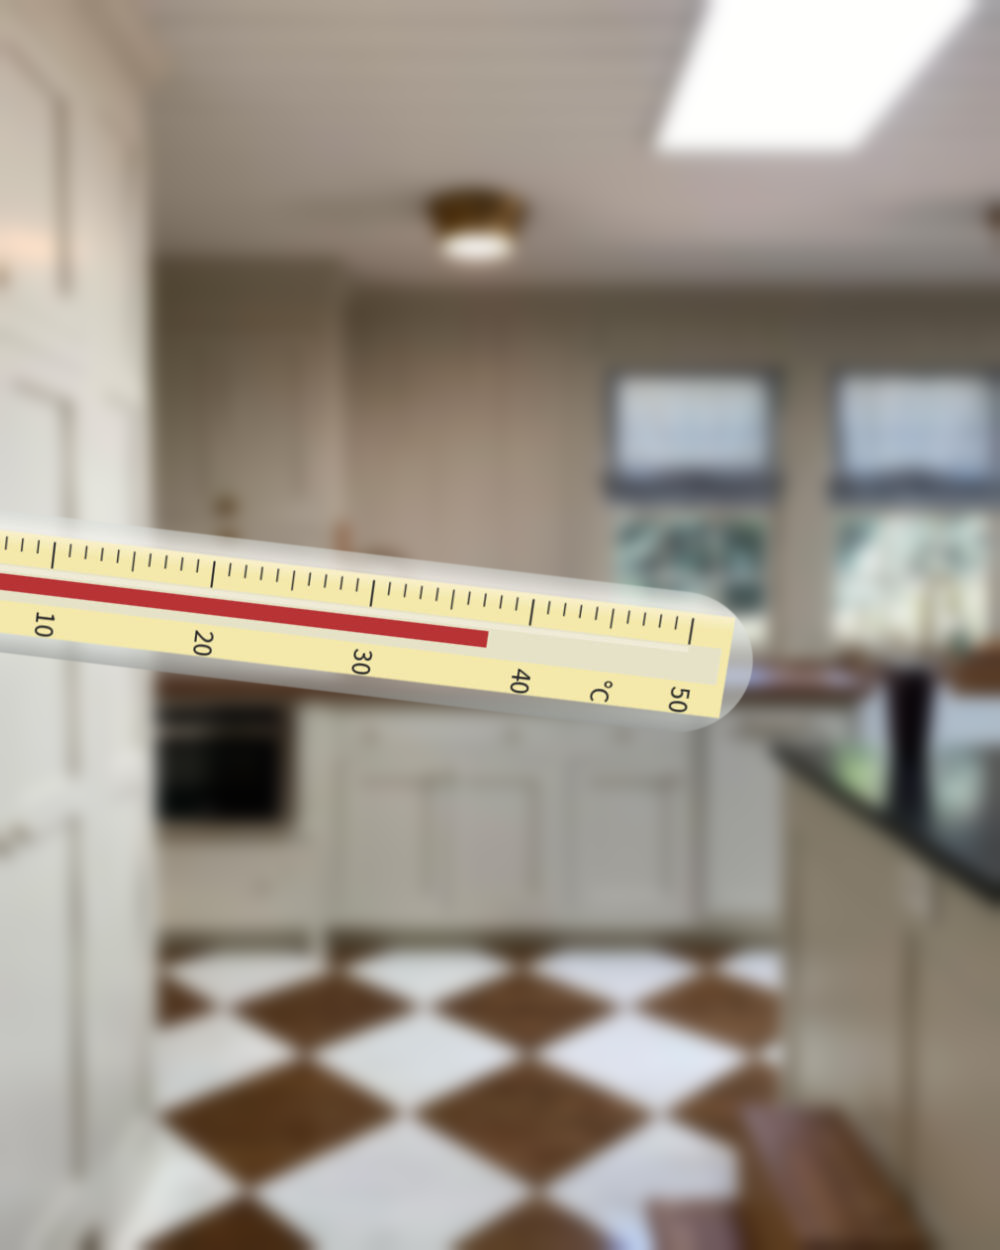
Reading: **37.5** °C
